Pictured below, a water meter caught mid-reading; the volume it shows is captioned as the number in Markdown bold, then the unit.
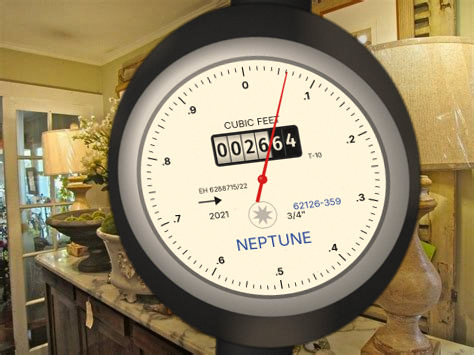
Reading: **2664.06** ft³
